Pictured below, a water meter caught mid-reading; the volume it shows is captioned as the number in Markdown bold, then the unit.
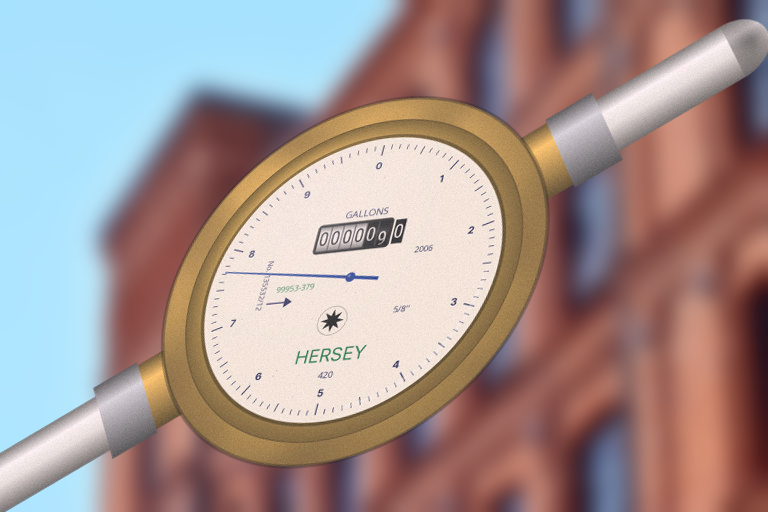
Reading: **87.7** gal
